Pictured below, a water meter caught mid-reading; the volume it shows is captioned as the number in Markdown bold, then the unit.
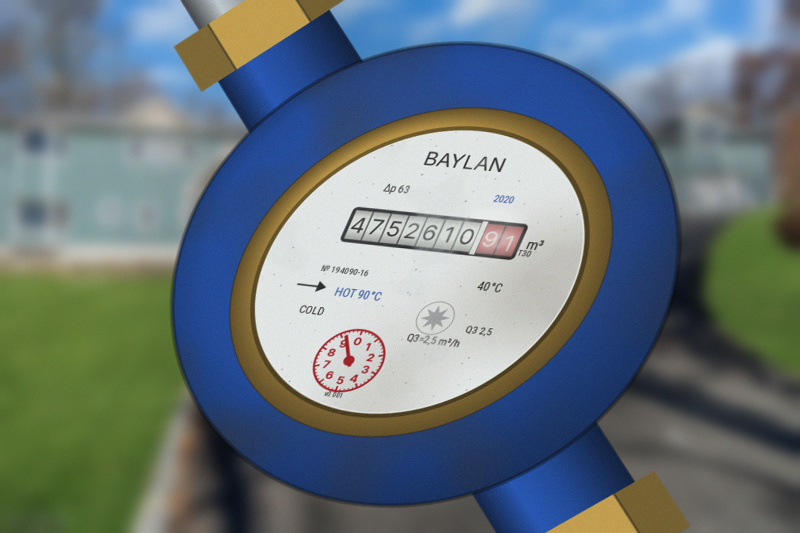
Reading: **4752610.909** m³
